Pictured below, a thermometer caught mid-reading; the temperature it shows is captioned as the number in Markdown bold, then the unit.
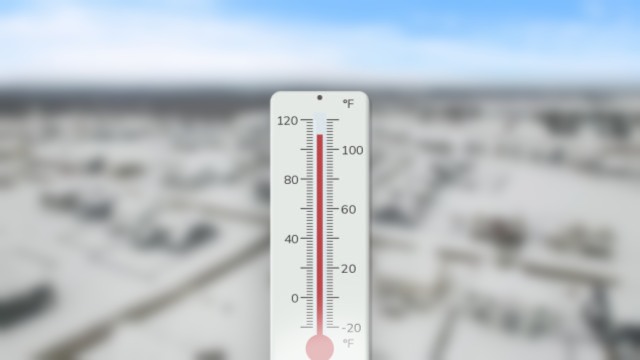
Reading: **110** °F
